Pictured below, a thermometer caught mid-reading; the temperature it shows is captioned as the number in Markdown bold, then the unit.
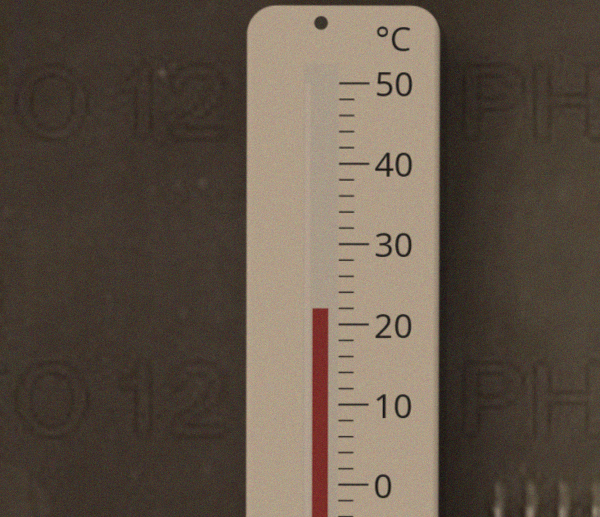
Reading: **22** °C
